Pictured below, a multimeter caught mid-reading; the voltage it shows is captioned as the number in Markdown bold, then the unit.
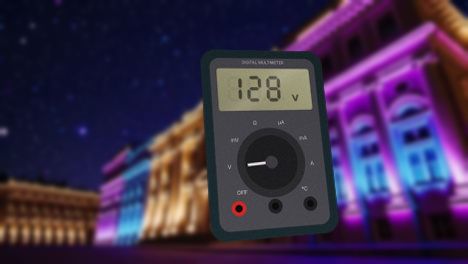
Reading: **128** V
